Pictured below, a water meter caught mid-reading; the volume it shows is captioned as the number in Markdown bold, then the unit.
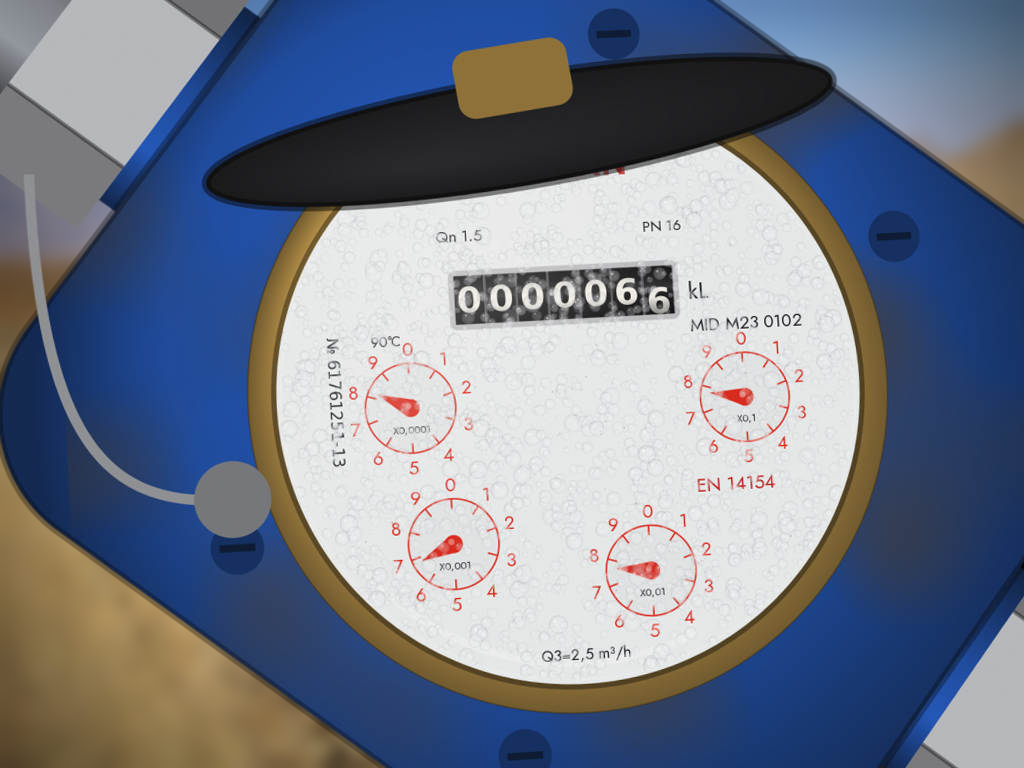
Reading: **65.7768** kL
